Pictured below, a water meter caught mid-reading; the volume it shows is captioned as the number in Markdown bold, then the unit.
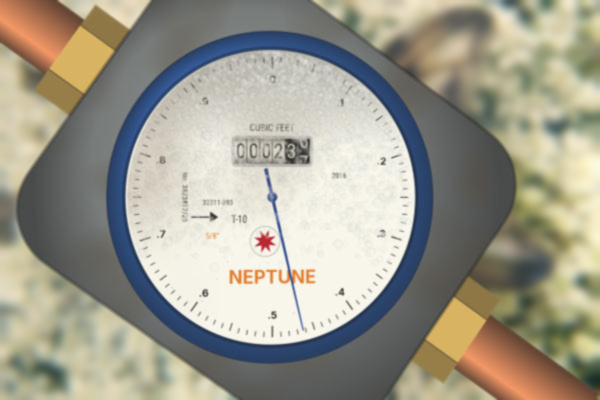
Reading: **236.46** ft³
